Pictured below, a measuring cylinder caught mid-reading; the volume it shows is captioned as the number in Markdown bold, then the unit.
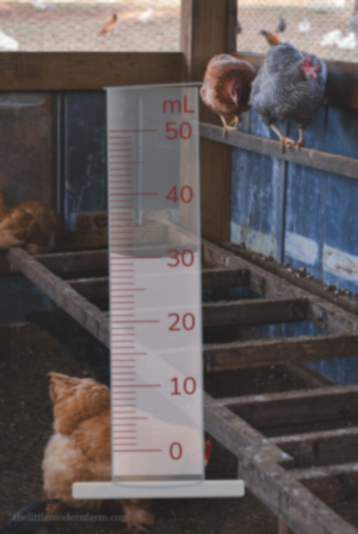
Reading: **30** mL
